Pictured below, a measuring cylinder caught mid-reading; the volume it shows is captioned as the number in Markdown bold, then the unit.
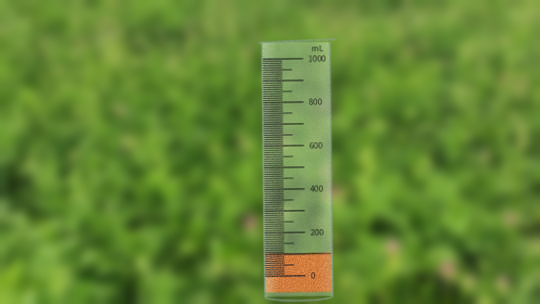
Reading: **100** mL
